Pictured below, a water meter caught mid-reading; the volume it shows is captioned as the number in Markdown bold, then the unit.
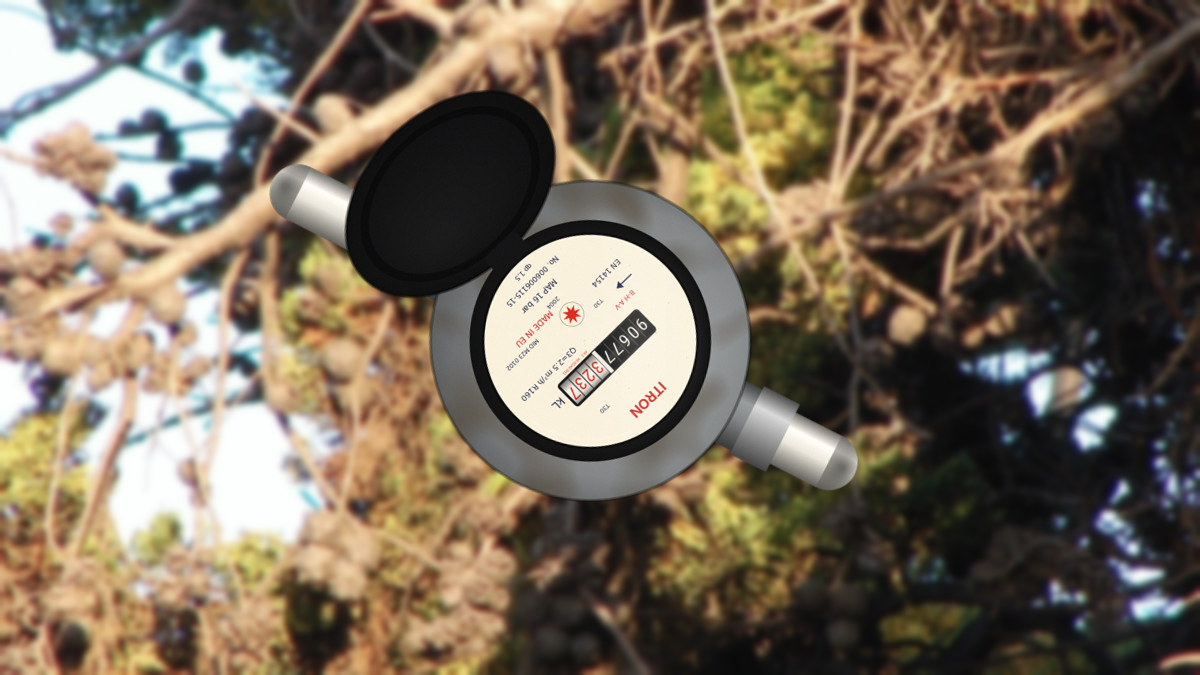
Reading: **90677.3237** kL
